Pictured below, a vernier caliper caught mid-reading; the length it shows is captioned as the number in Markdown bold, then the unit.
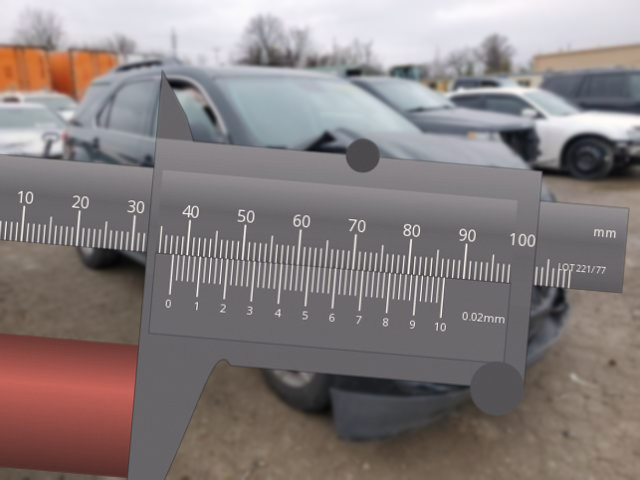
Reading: **37.5** mm
